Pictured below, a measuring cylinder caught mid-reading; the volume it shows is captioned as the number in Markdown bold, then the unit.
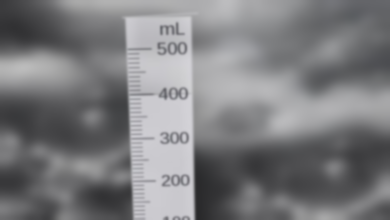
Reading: **400** mL
